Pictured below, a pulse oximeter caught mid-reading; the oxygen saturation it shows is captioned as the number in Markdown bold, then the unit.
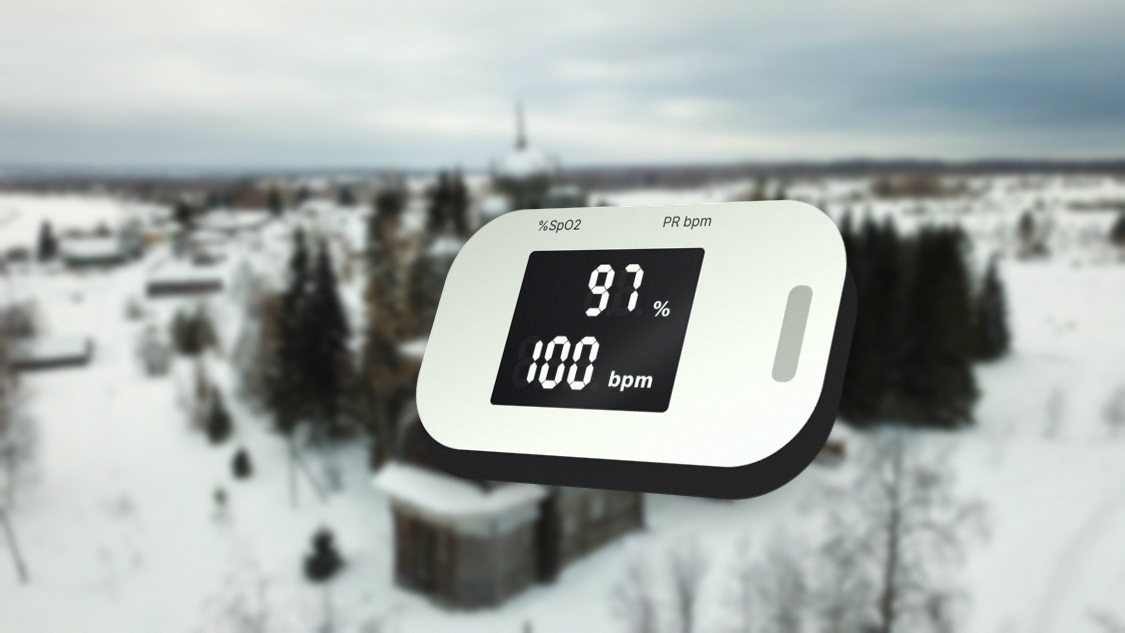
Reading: **97** %
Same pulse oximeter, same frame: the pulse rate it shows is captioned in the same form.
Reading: **100** bpm
